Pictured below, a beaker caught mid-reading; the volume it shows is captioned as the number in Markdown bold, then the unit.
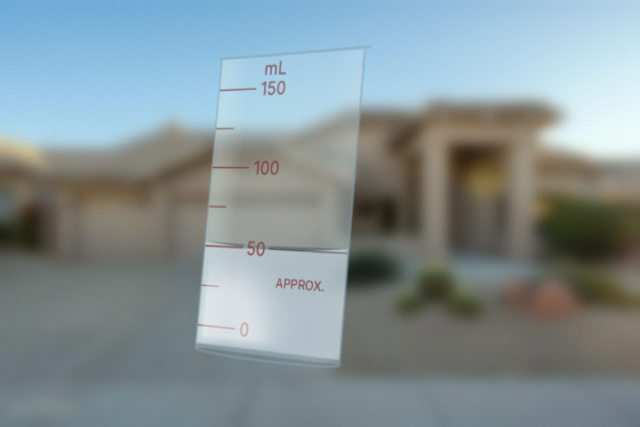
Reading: **50** mL
